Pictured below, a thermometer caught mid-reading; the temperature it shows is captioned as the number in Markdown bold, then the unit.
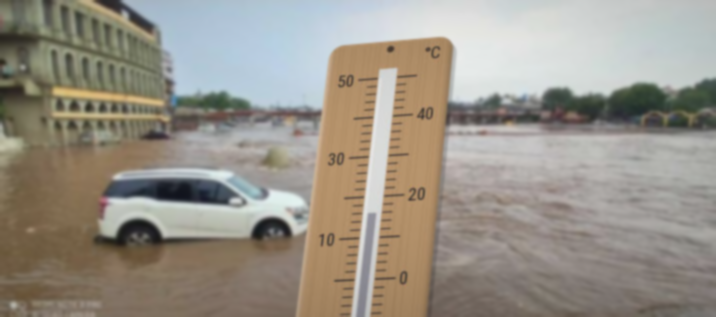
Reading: **16** °C
